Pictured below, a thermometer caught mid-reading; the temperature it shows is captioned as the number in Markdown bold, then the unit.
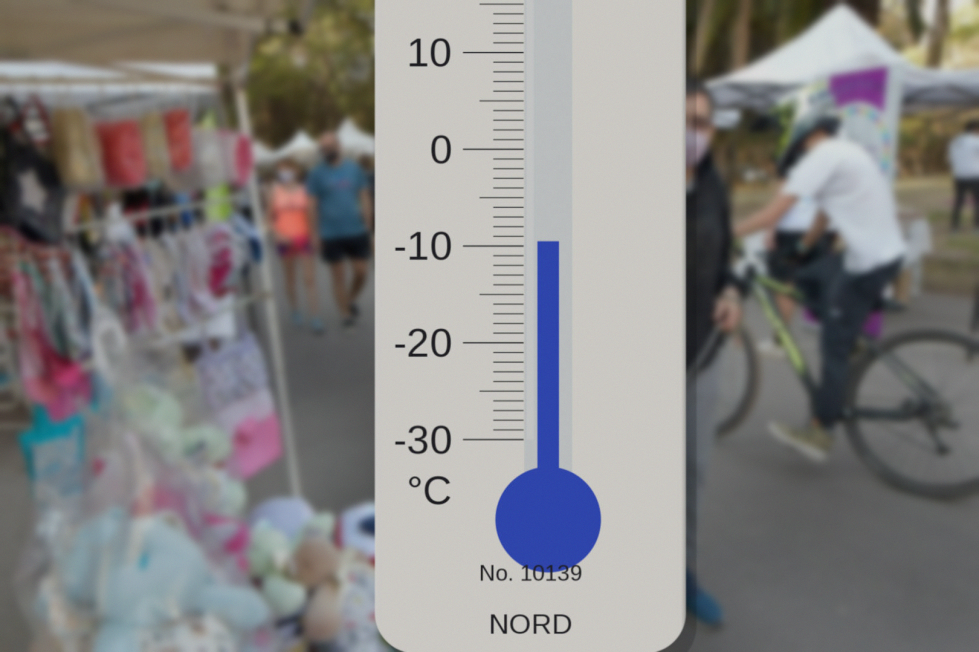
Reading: **-9.5** °C
